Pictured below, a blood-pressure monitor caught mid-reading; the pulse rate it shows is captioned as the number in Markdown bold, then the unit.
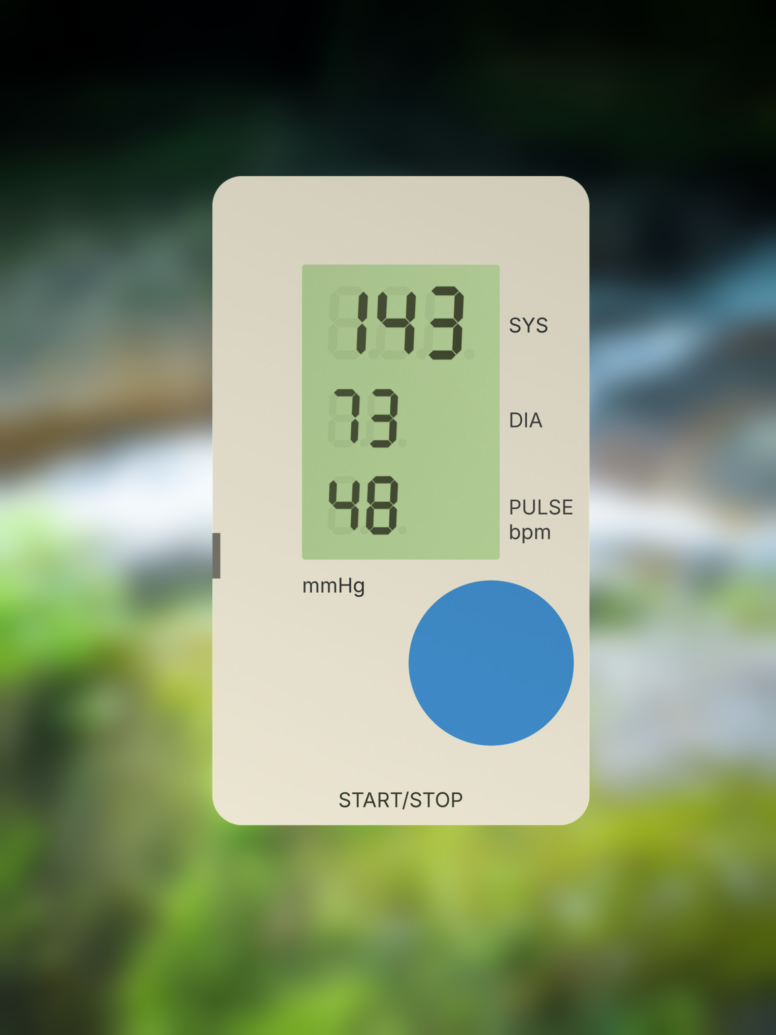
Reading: **48** bpm
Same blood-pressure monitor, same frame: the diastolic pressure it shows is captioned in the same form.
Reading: **73** mmHg
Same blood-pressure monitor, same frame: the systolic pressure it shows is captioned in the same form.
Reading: **143** mmHg
